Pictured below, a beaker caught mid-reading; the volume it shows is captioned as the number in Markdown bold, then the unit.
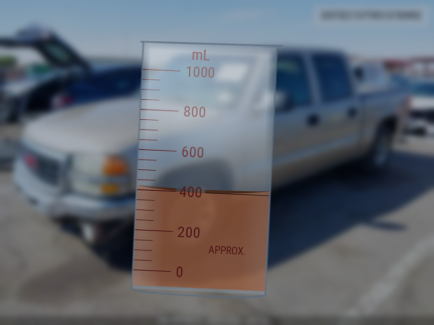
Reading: **400** mL
